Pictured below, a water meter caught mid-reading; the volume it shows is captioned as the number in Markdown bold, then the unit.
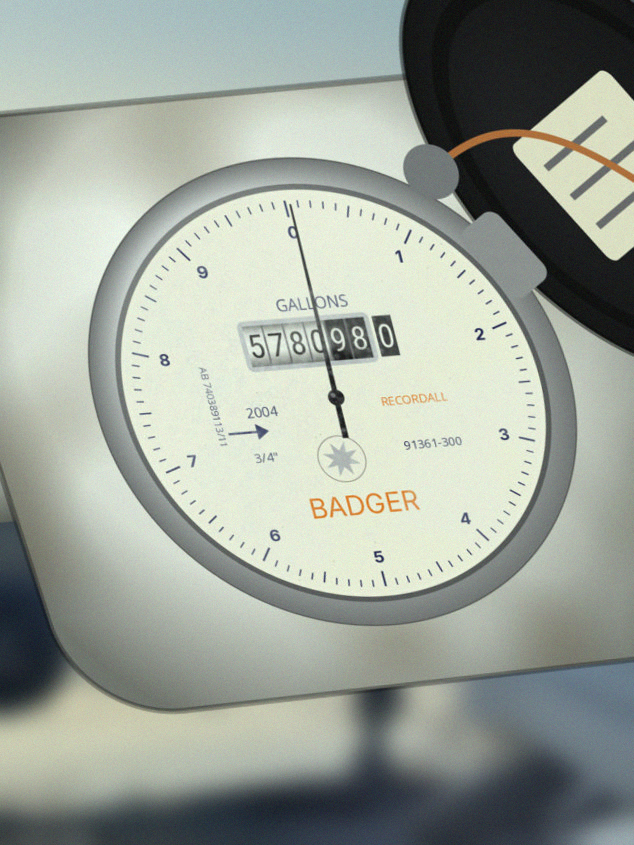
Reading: **5780980.0** gal
